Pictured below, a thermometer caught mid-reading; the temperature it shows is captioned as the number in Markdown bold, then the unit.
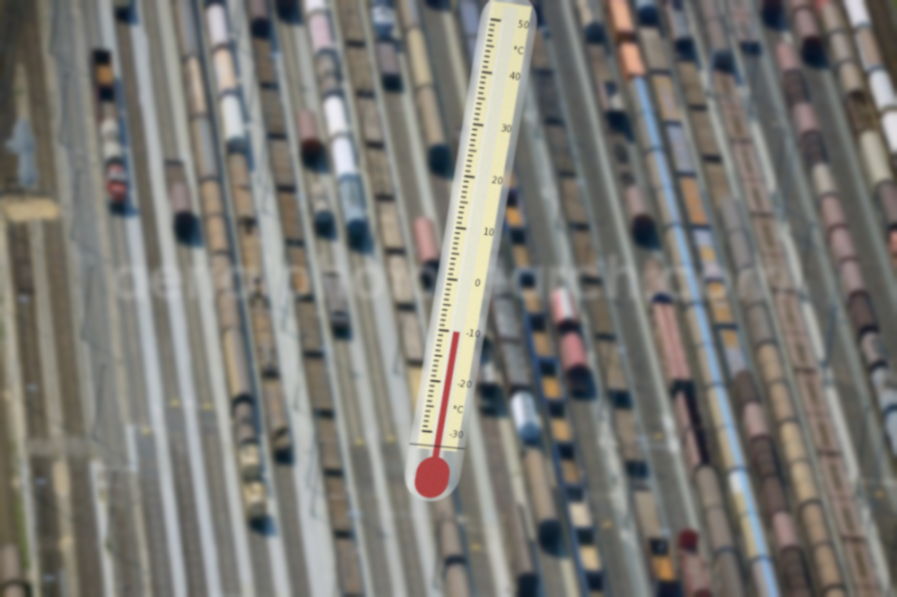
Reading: **-10** °C
